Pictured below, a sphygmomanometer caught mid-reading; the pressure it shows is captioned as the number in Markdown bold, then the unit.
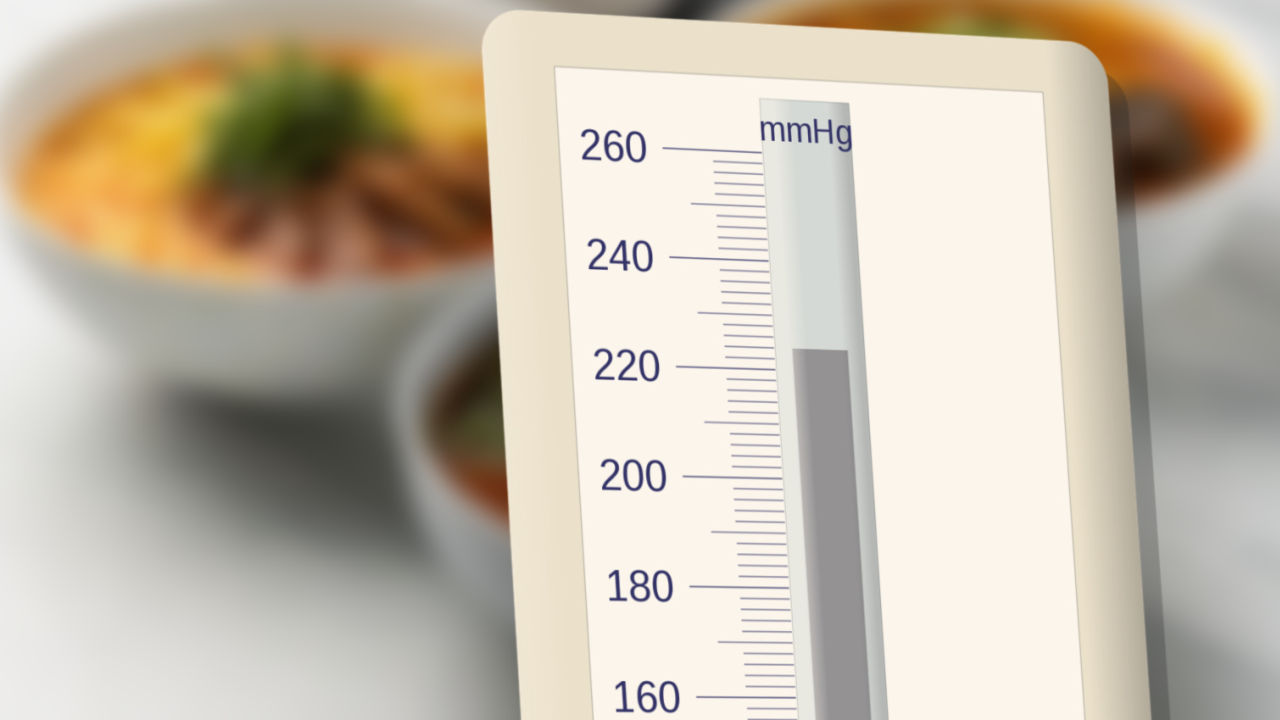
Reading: **224** mmHg
